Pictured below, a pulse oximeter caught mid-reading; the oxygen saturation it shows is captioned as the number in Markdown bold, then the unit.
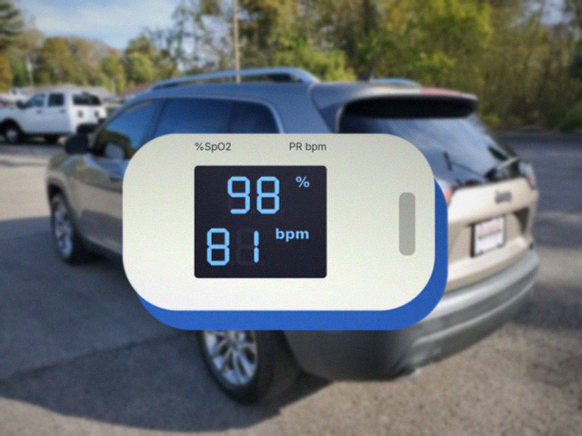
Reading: **98** %
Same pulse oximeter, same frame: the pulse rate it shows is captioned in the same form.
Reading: **81** bpm
